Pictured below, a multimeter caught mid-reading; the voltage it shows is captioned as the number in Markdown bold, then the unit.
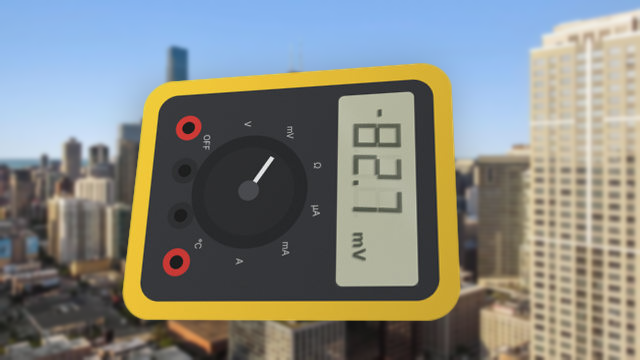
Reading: **-82.7** mV
